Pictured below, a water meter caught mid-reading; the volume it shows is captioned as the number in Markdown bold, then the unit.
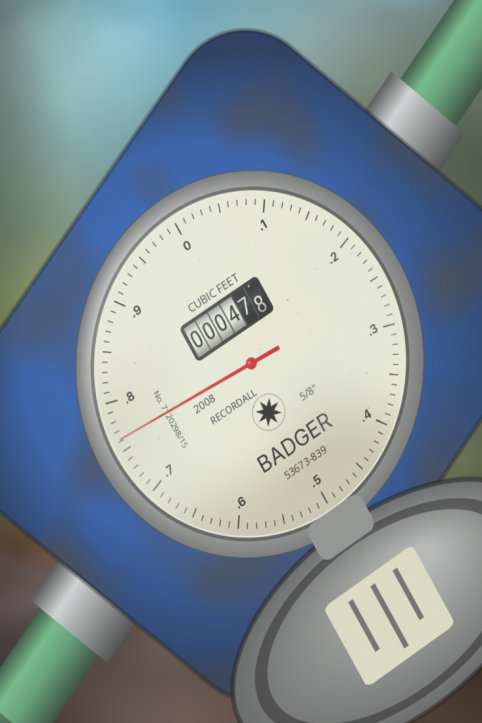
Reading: **477.76** ft³
